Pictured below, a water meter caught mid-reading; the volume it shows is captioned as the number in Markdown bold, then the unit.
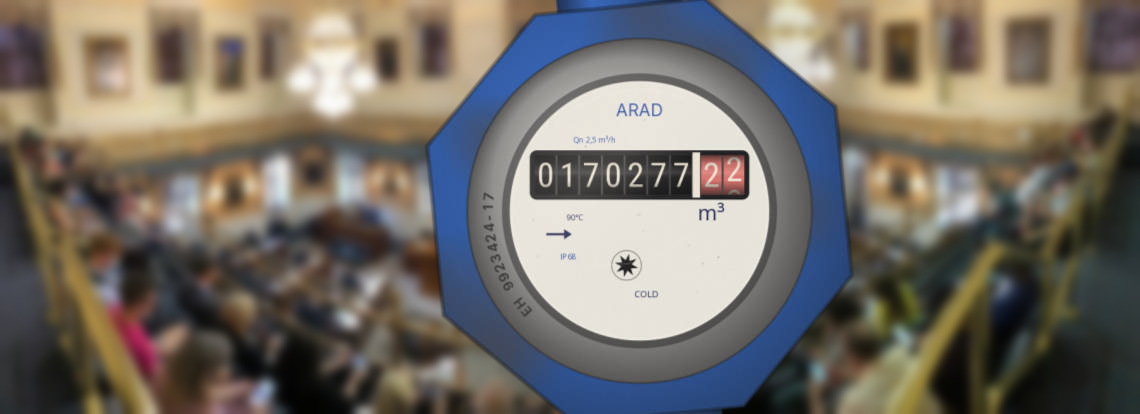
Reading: **170277.22** m³
